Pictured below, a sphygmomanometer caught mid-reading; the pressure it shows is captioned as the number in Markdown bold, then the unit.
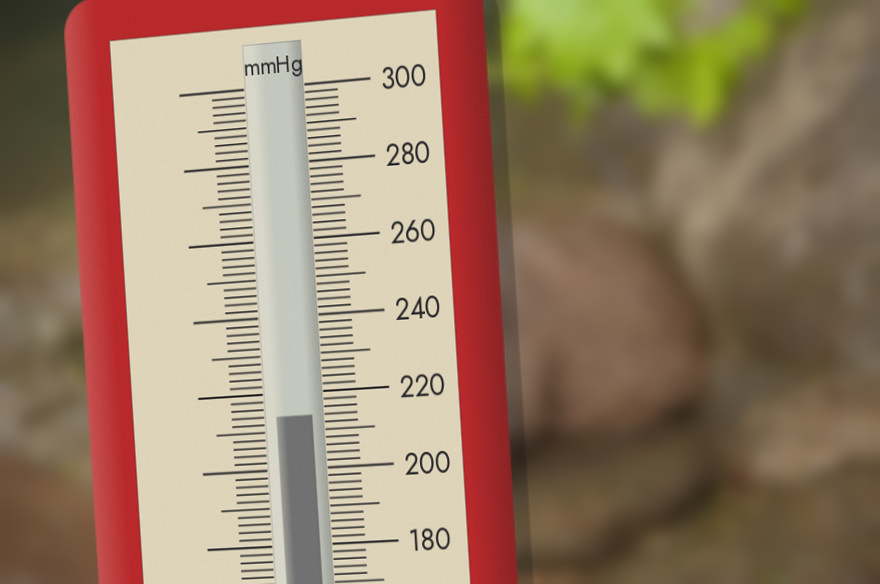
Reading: **214** mmHg
